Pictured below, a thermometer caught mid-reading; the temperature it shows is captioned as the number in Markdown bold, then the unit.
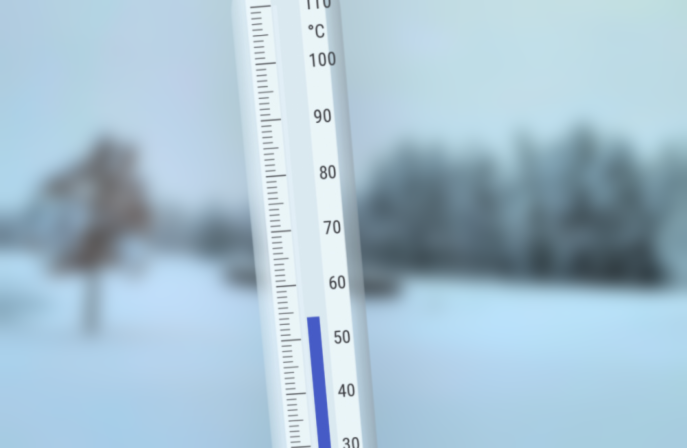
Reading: **54** °C
